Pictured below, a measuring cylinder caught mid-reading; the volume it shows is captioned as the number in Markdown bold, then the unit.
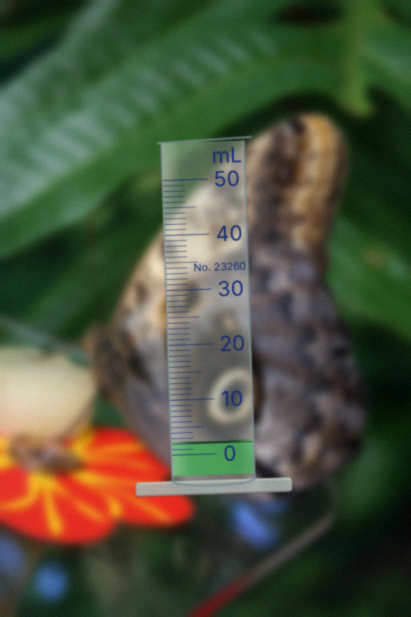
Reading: **2** mL
